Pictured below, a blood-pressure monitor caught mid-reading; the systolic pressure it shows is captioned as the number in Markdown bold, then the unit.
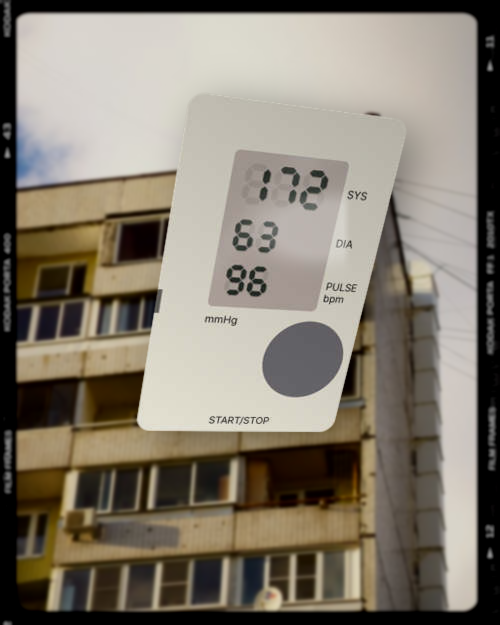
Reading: **172** mmHg
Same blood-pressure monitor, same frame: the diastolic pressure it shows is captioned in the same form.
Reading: **63** mmHg
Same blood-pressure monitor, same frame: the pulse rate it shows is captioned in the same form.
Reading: **96** bpm
